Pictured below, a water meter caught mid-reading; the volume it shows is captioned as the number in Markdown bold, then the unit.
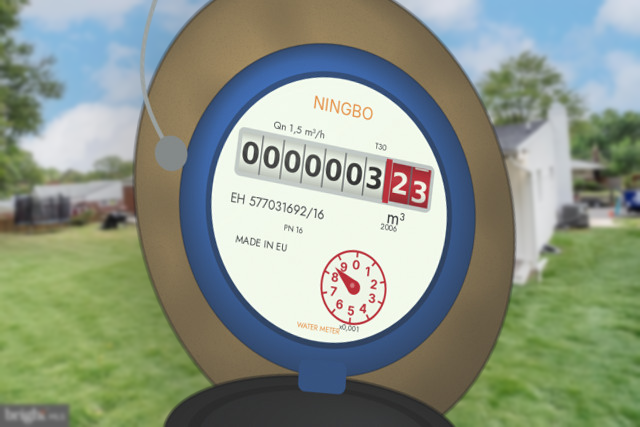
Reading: **3.228** m³
